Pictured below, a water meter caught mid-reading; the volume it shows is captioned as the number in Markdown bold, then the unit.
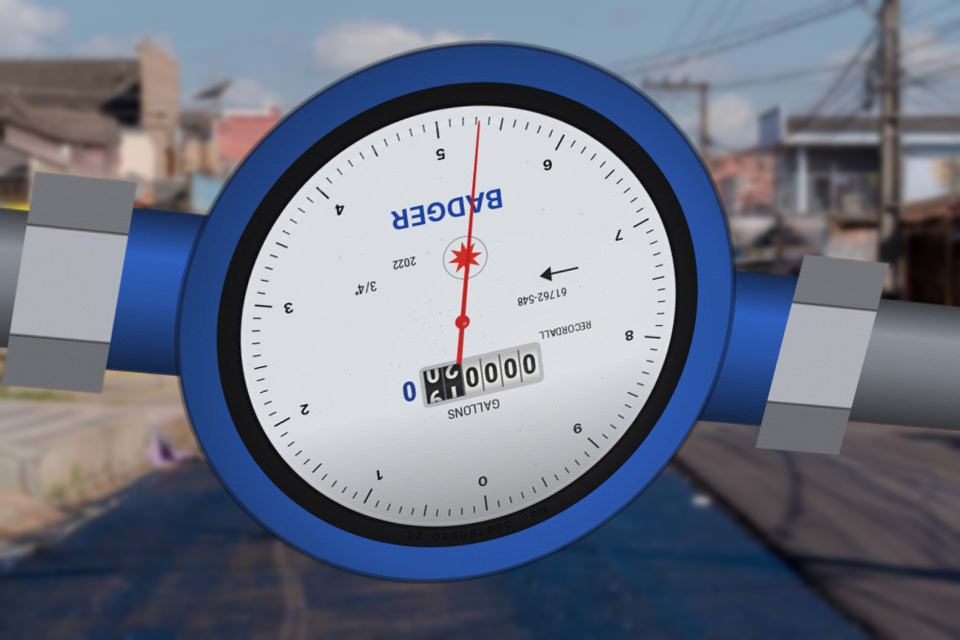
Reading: **195.3** gal
